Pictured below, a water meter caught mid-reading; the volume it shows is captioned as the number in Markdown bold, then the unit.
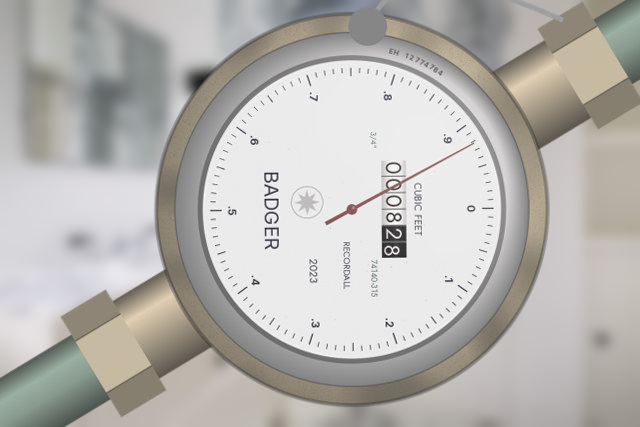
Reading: **827.92** ft³
